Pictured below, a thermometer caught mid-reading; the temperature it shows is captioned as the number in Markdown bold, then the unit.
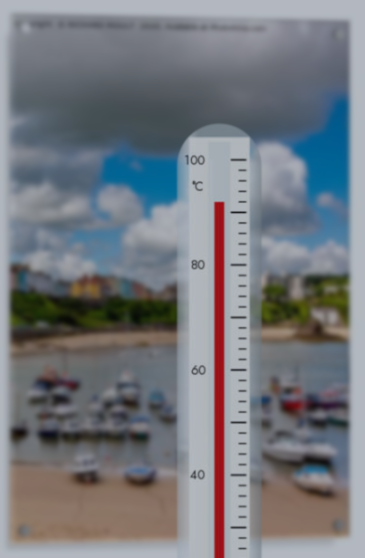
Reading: **92** °C
